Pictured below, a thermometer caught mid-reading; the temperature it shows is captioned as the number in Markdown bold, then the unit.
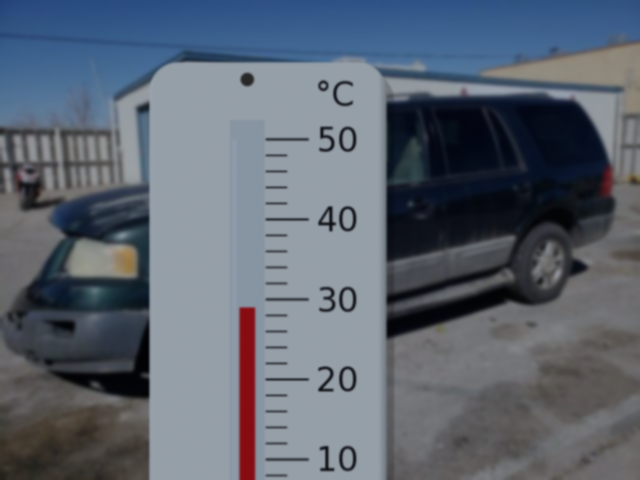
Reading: **29** °C
